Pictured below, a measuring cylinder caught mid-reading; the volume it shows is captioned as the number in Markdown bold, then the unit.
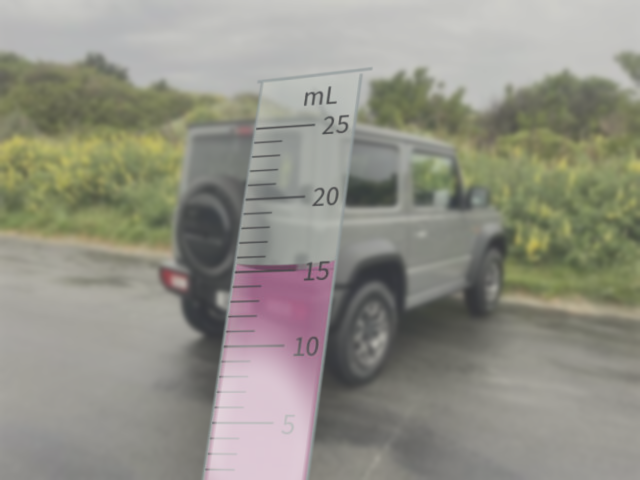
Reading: **15** mL
